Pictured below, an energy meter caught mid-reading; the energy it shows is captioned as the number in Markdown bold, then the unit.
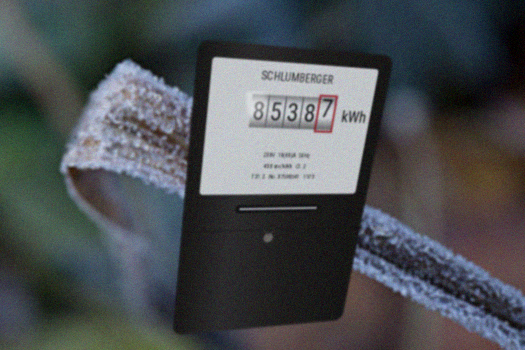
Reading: **8538.7** kWh
